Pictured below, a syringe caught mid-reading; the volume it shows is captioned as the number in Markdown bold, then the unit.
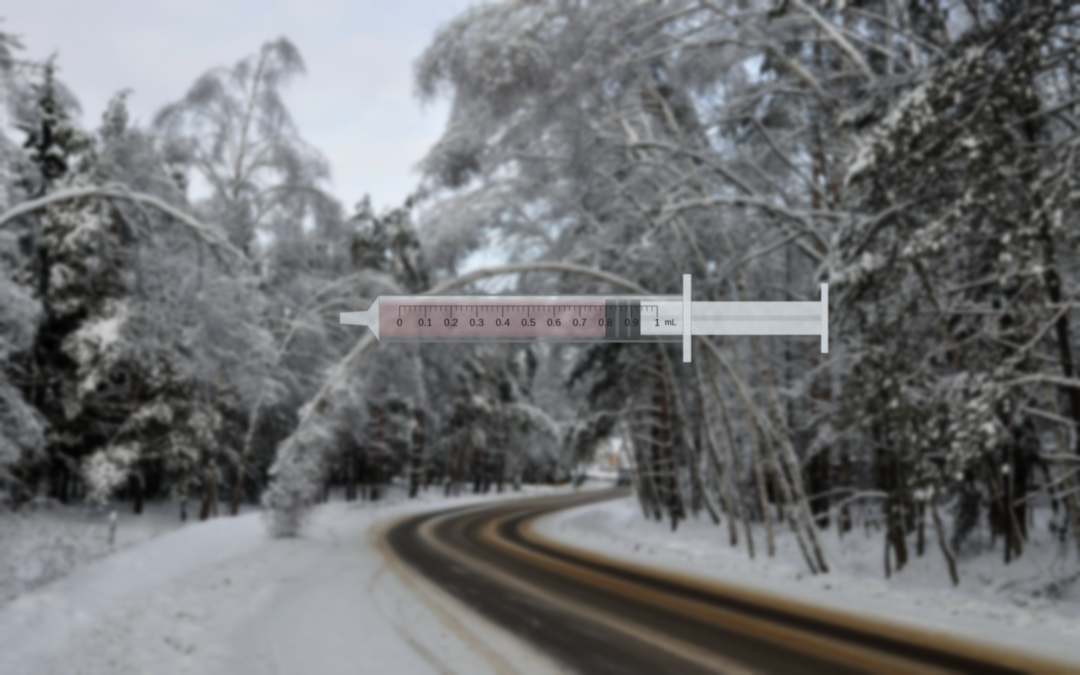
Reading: **0.8** mL
